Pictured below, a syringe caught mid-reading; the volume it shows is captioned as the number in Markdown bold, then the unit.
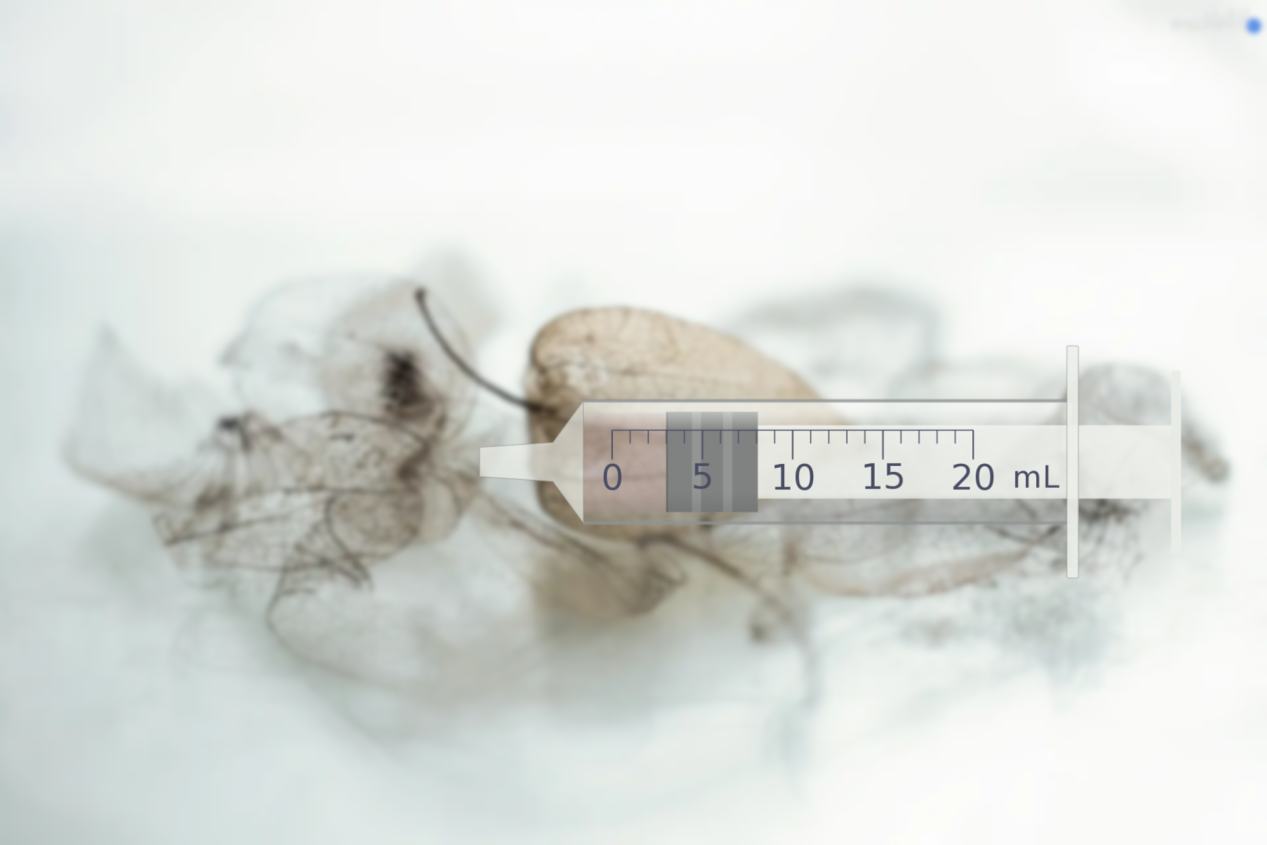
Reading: **3** mL
